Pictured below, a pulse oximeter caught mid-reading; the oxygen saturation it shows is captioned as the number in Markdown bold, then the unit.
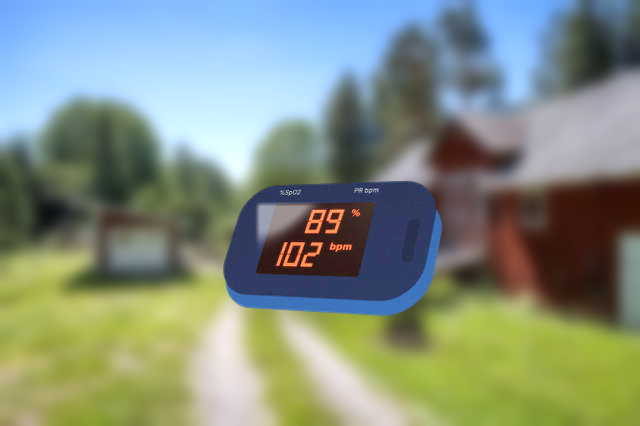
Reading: **89** %
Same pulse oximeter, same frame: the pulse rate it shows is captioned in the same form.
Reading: **102** bpm
